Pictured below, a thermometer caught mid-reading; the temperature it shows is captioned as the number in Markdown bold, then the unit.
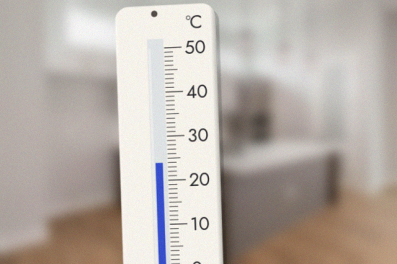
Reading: **24** °C
